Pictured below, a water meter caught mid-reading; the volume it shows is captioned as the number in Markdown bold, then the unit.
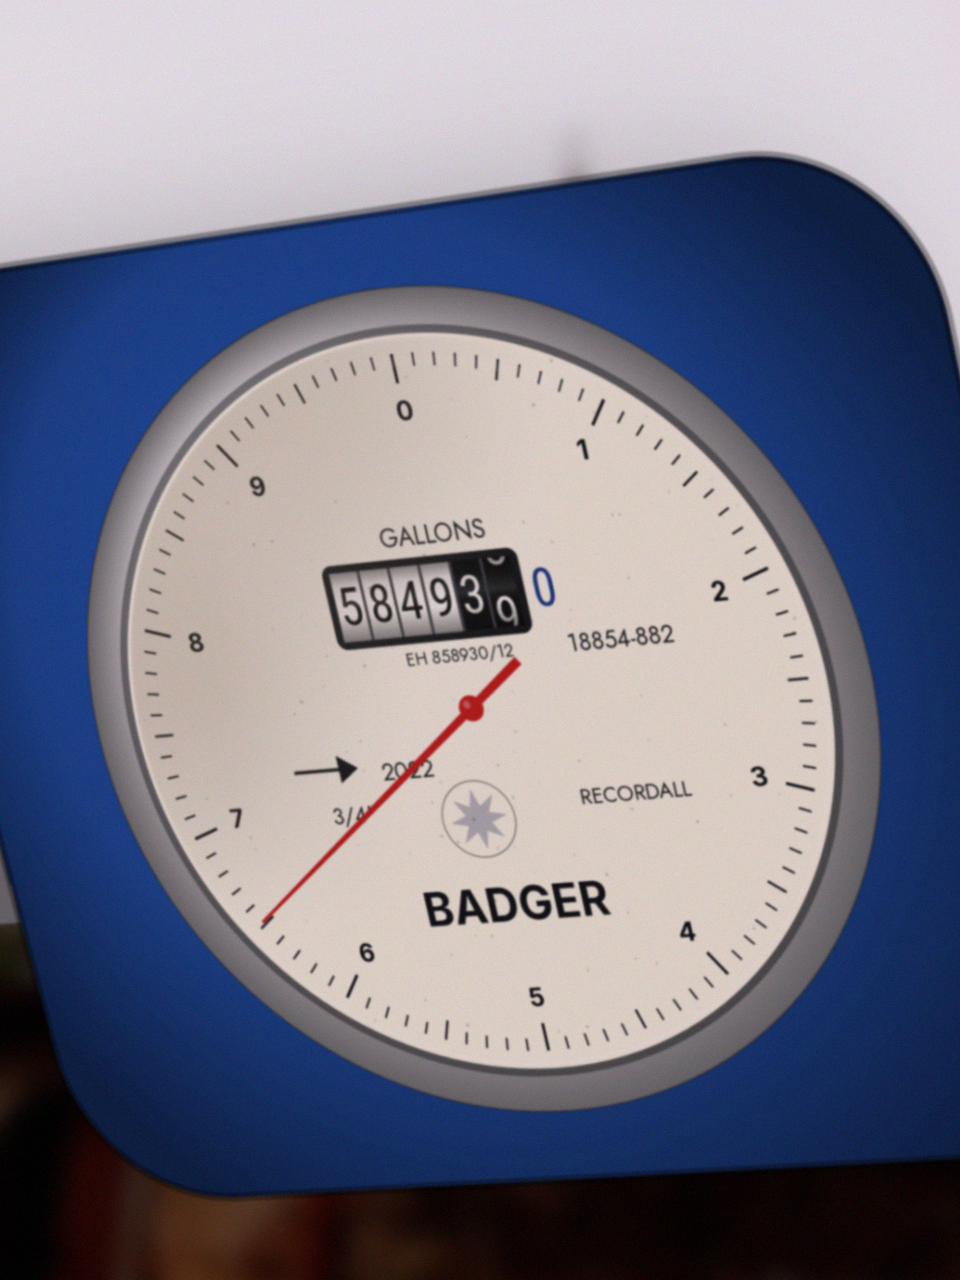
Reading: **5849386.5** gal
